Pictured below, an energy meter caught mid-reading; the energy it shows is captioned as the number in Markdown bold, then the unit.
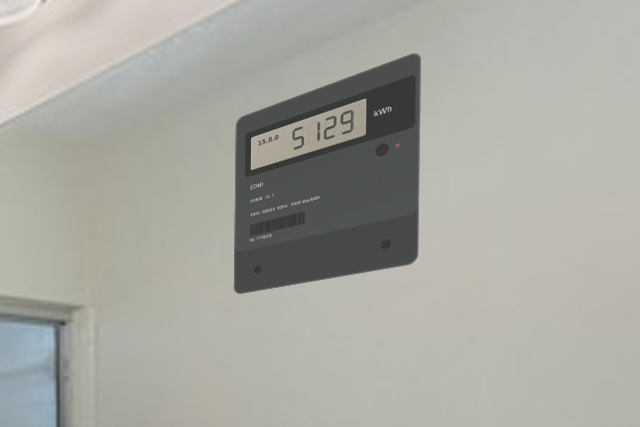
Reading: **5129** kWh
